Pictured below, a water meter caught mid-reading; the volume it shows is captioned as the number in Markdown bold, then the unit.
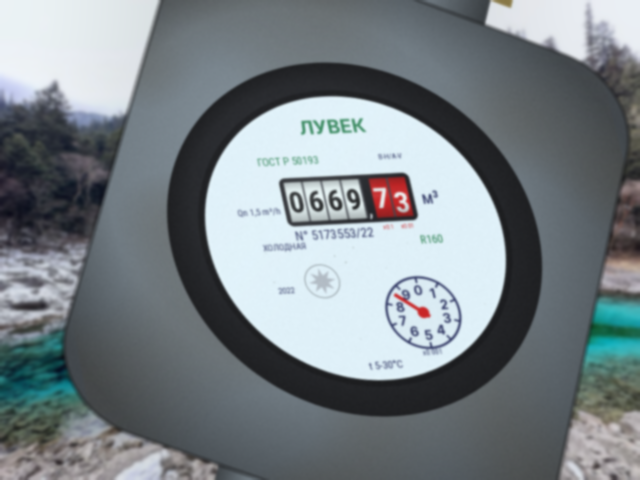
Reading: **669.728** m³
